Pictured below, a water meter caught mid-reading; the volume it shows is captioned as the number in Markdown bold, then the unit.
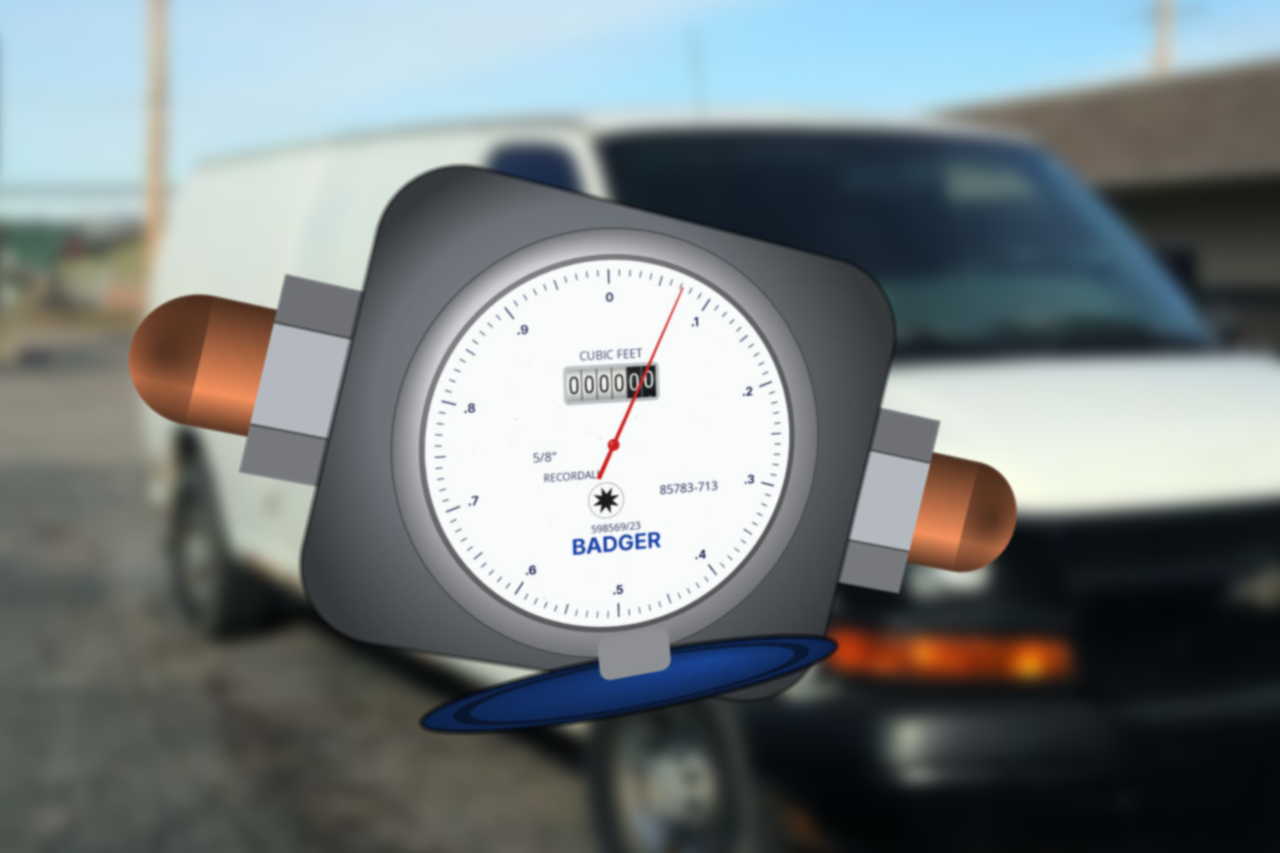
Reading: **0.07** ft³
